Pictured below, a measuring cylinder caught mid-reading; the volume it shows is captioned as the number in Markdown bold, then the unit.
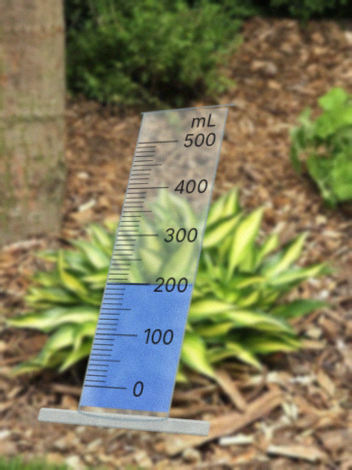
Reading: **200** mL
